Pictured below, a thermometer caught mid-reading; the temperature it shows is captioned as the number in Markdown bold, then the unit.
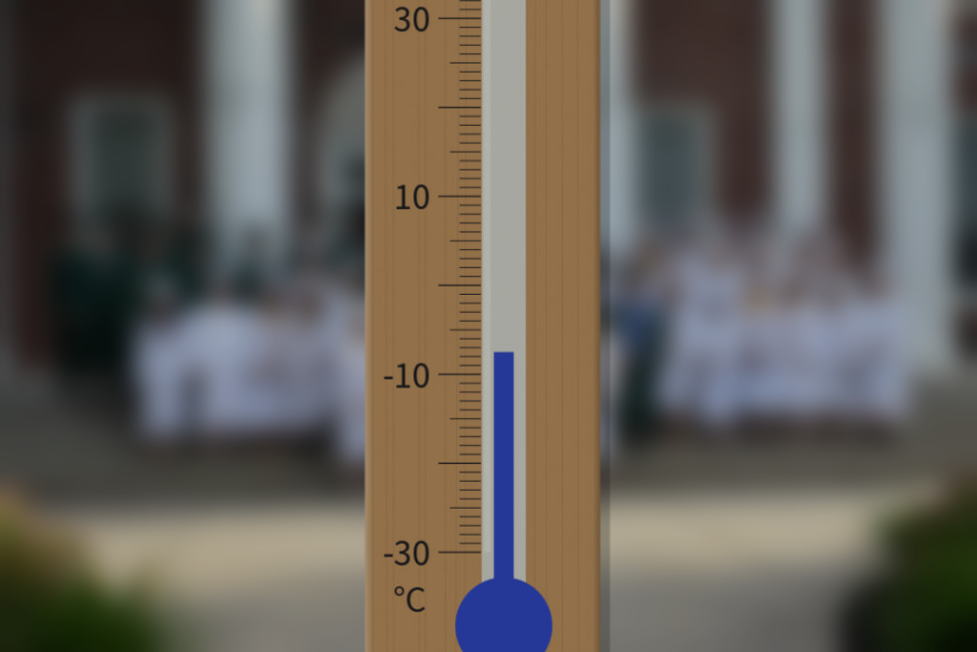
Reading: **-7.5** °C
